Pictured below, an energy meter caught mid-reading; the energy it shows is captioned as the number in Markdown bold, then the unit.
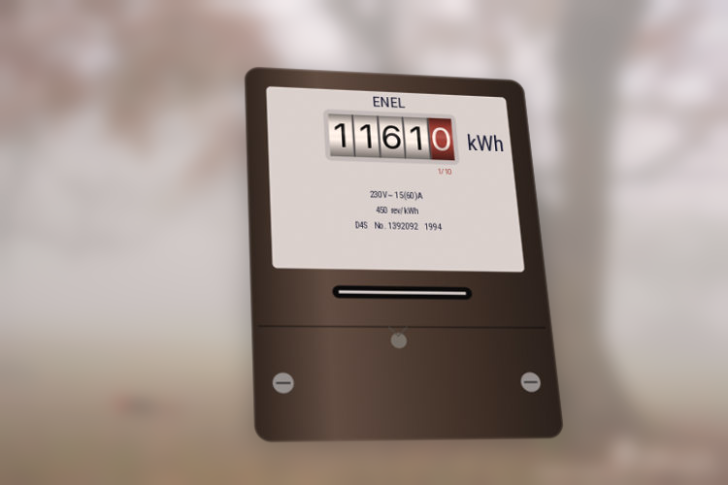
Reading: **1161.0** kWh
